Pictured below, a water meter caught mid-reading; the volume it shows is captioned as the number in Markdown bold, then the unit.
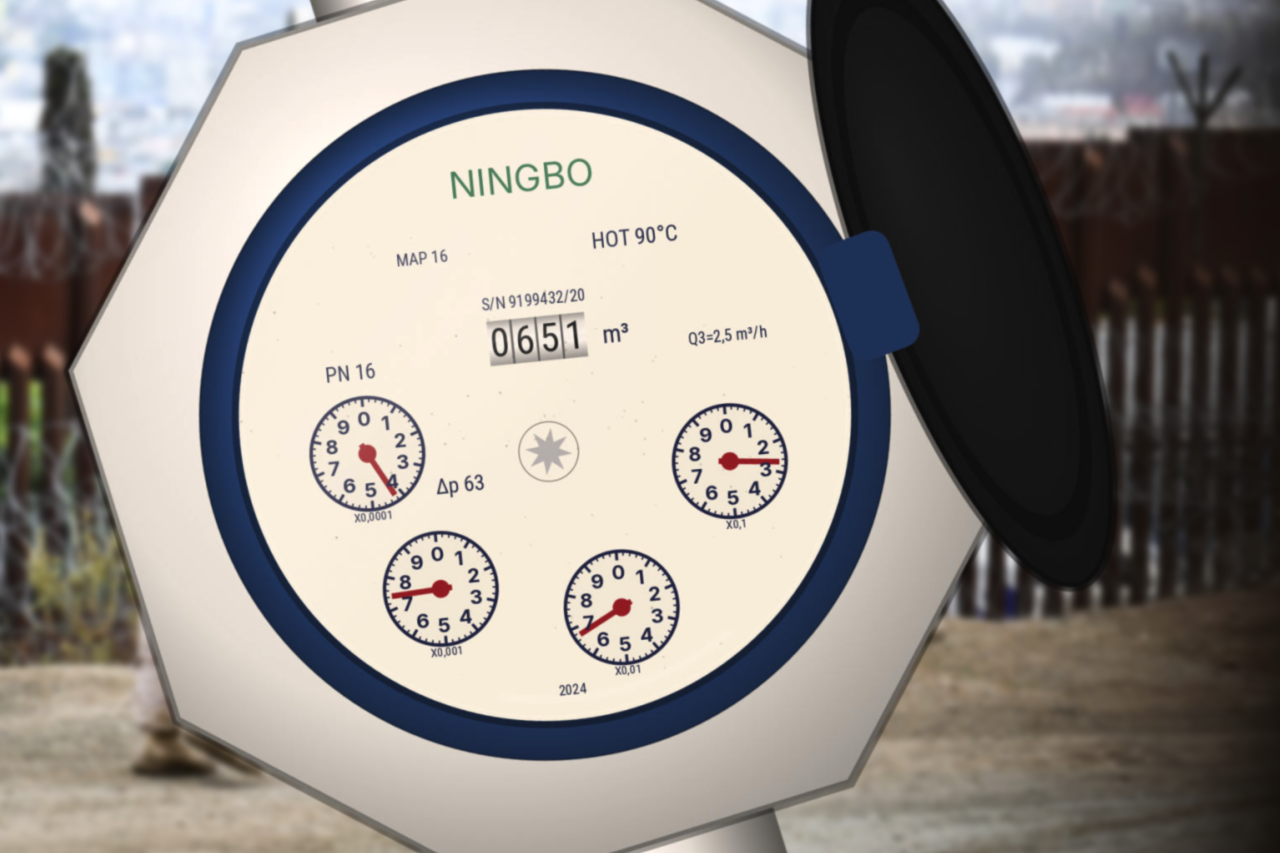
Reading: **651.2674** m³
